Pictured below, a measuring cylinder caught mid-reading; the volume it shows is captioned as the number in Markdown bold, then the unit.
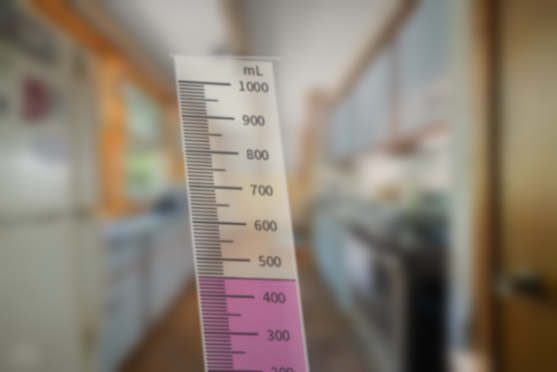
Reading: **450** mL
